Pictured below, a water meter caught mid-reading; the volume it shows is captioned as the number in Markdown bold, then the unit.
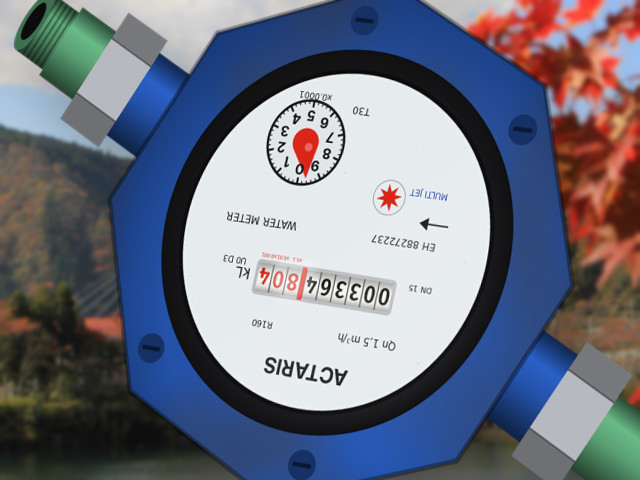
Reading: **3364.8039** kL
